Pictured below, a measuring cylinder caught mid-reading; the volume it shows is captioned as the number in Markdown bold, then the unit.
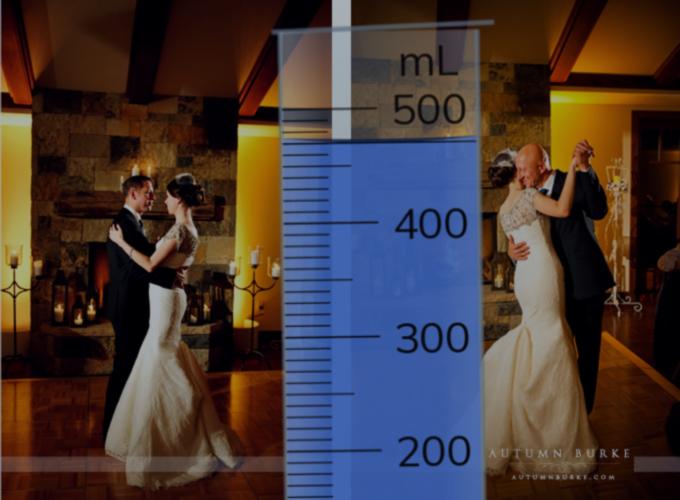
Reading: **470** mL
